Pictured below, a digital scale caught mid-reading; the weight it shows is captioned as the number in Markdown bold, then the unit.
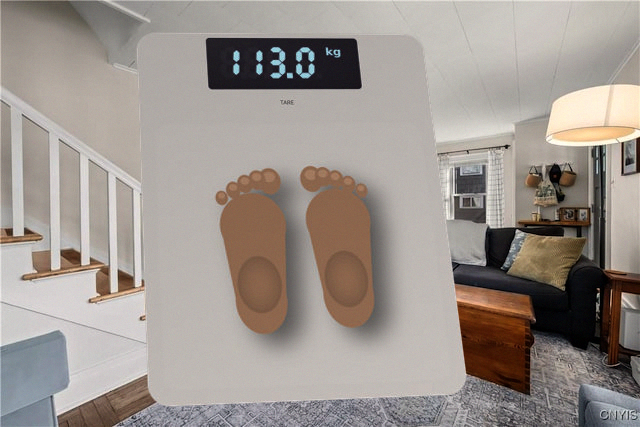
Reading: **113.0** kg
